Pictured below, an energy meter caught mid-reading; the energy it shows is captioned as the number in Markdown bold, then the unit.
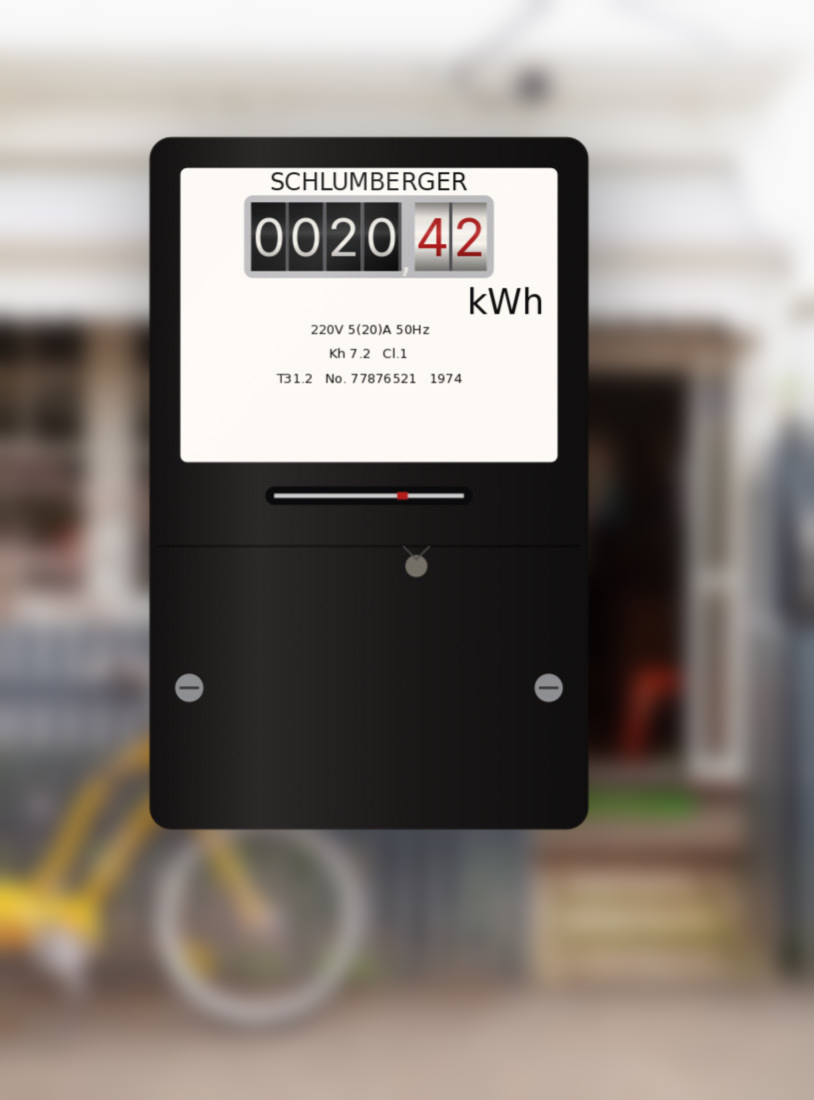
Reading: **20.42** kWh
